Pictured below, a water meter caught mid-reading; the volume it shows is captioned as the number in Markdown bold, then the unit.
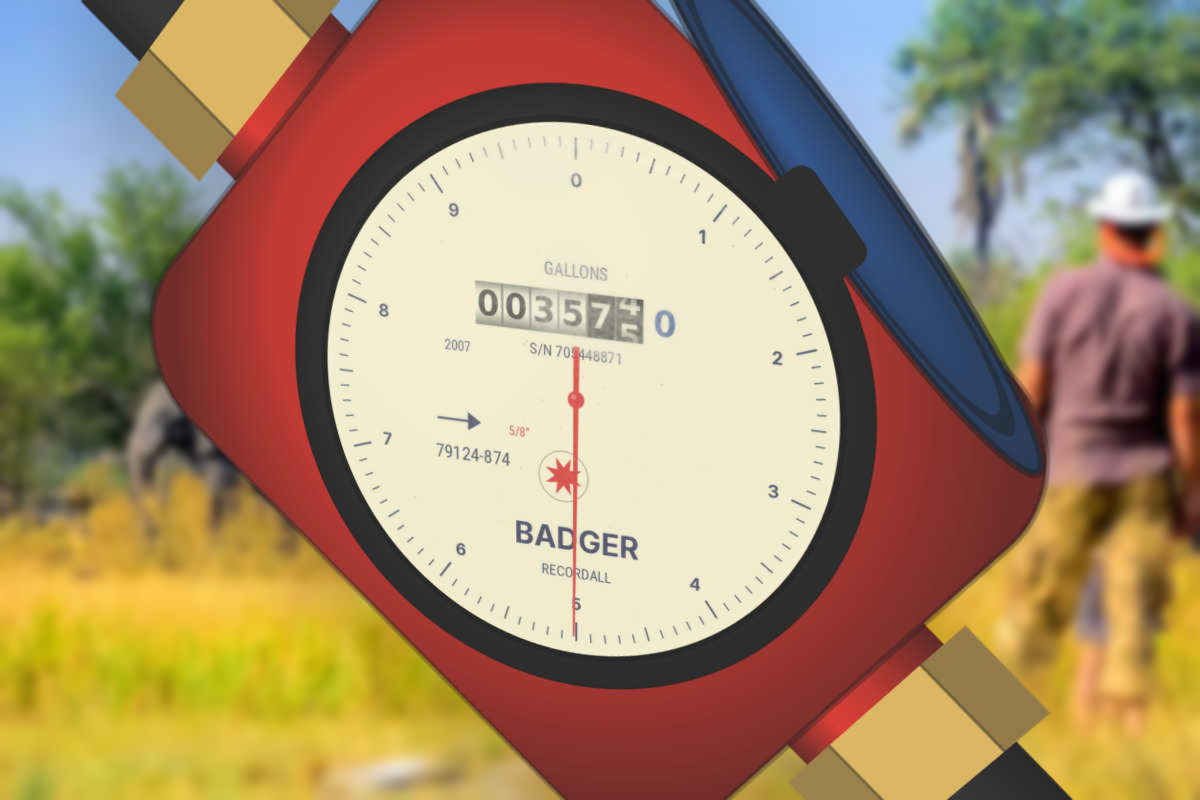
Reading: **35745.0** gal
